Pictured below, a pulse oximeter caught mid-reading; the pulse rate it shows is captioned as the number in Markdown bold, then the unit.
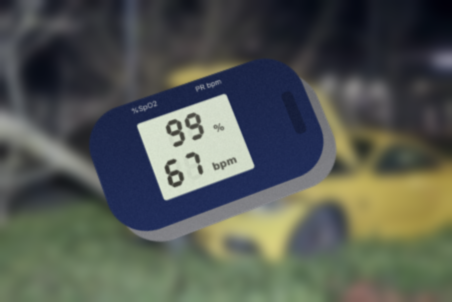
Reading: **67** bpm
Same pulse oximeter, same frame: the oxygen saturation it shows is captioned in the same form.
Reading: **99** %
